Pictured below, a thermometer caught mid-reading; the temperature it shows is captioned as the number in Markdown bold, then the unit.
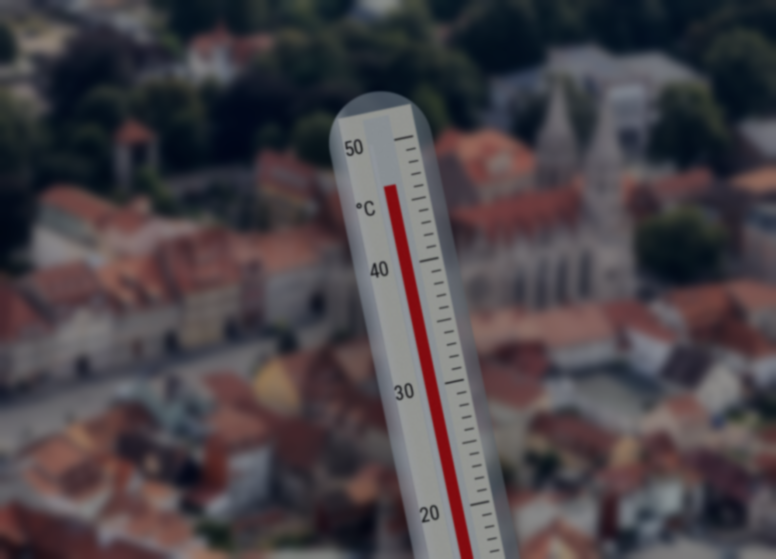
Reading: **46.5** °C
